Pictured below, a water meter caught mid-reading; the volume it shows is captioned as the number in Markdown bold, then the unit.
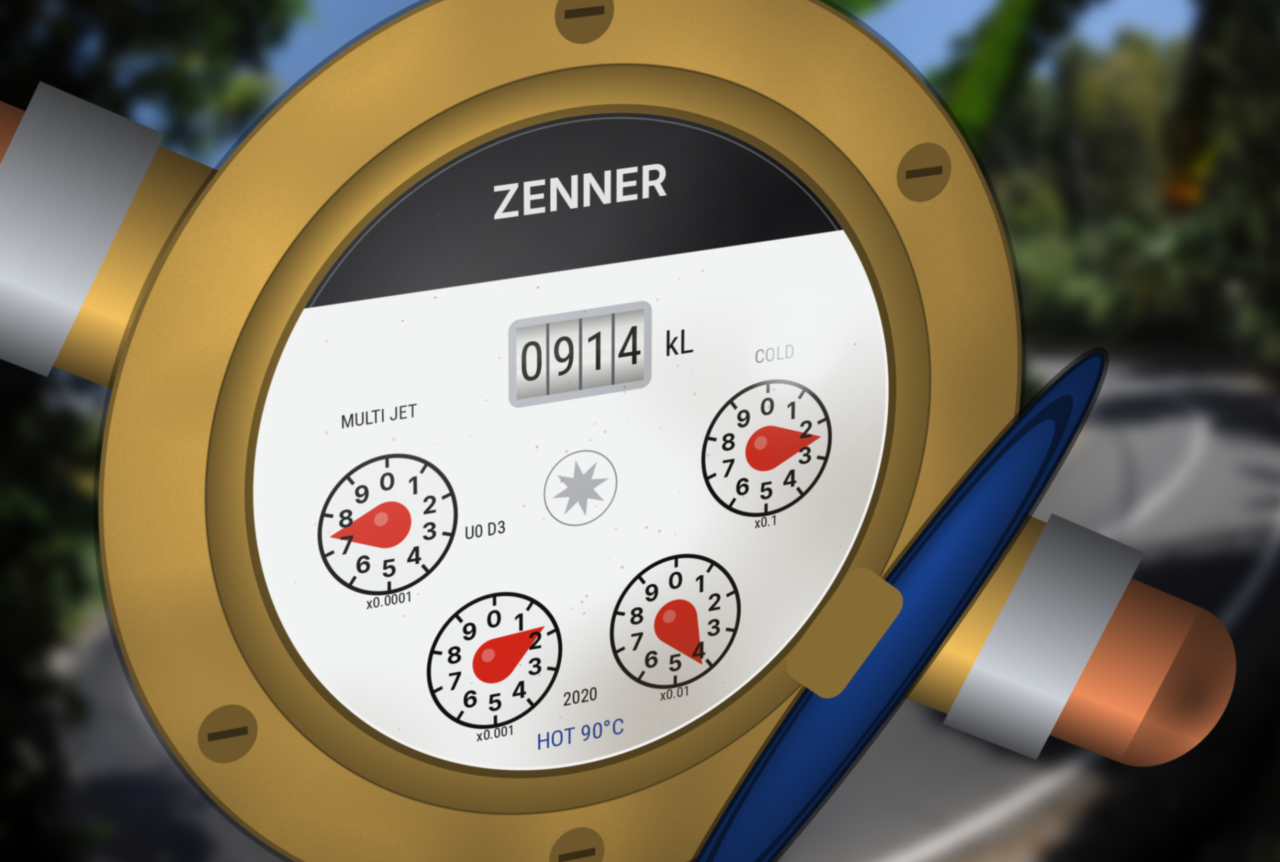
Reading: **914.2417** kL
